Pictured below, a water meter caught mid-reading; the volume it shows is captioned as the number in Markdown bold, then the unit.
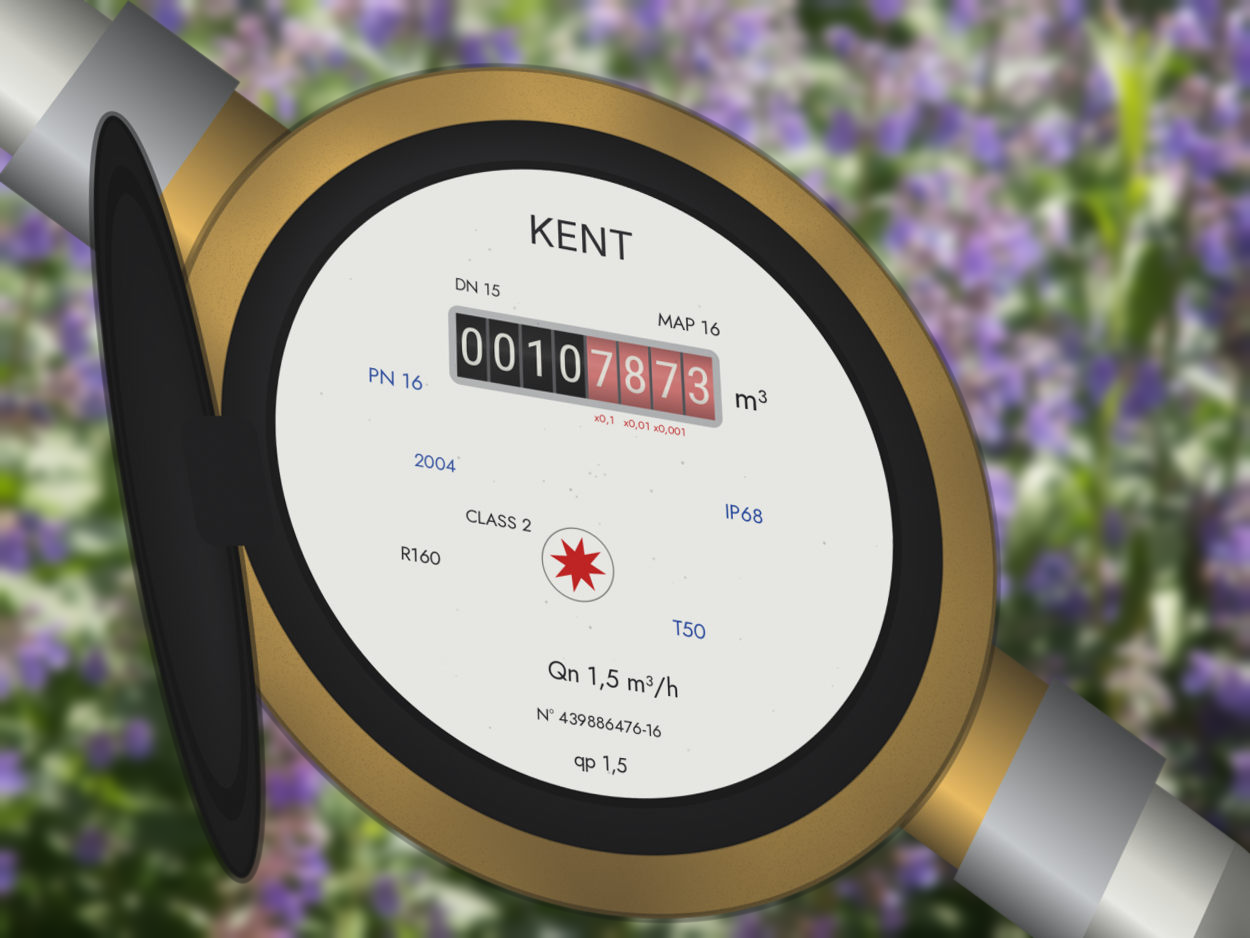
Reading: **10.7873** m³
